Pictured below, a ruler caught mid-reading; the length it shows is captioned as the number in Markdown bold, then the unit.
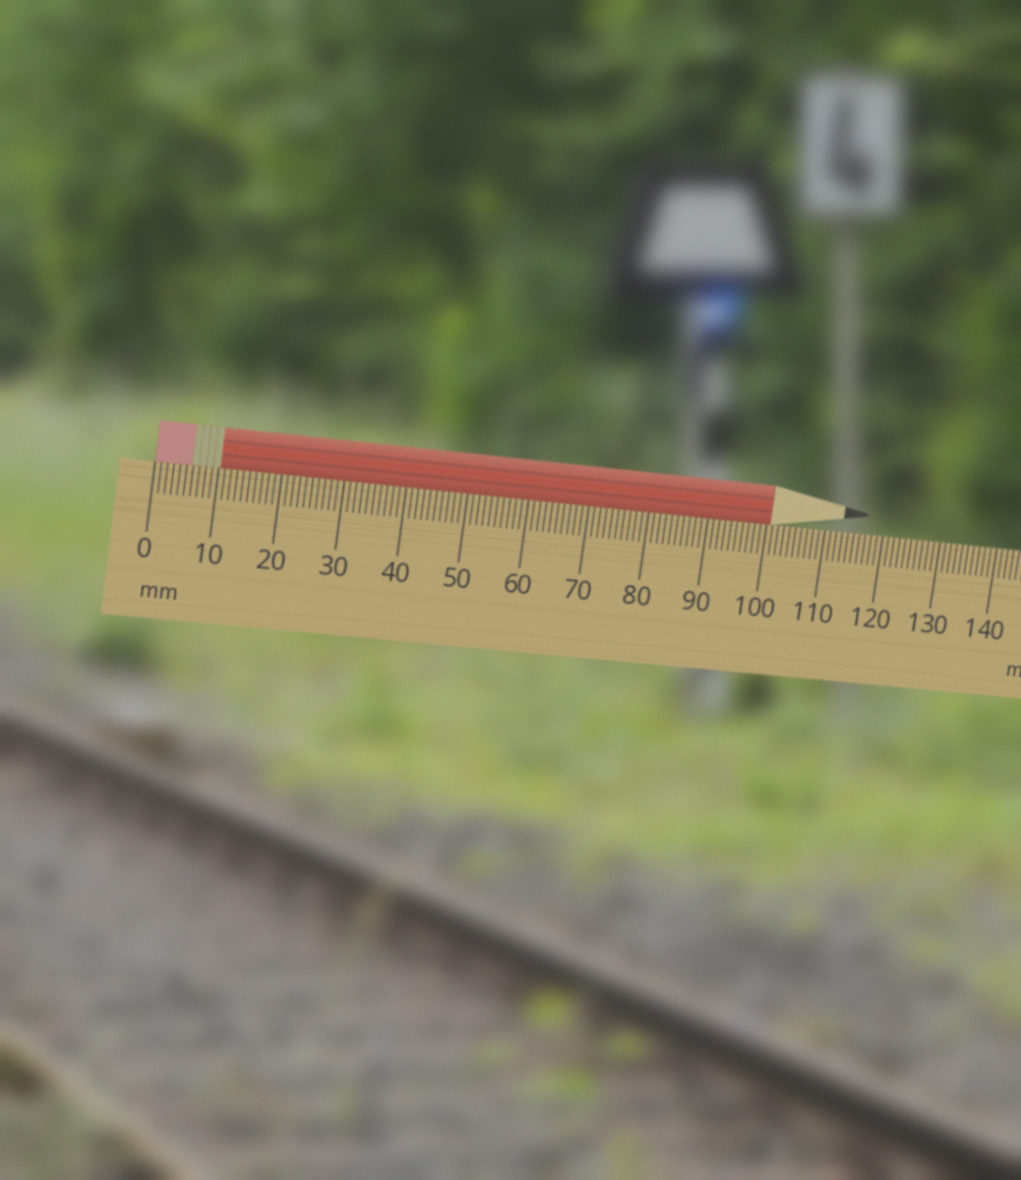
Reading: **117** mm
